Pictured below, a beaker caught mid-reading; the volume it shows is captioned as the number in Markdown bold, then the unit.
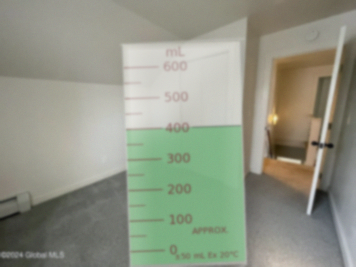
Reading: **400** mL
